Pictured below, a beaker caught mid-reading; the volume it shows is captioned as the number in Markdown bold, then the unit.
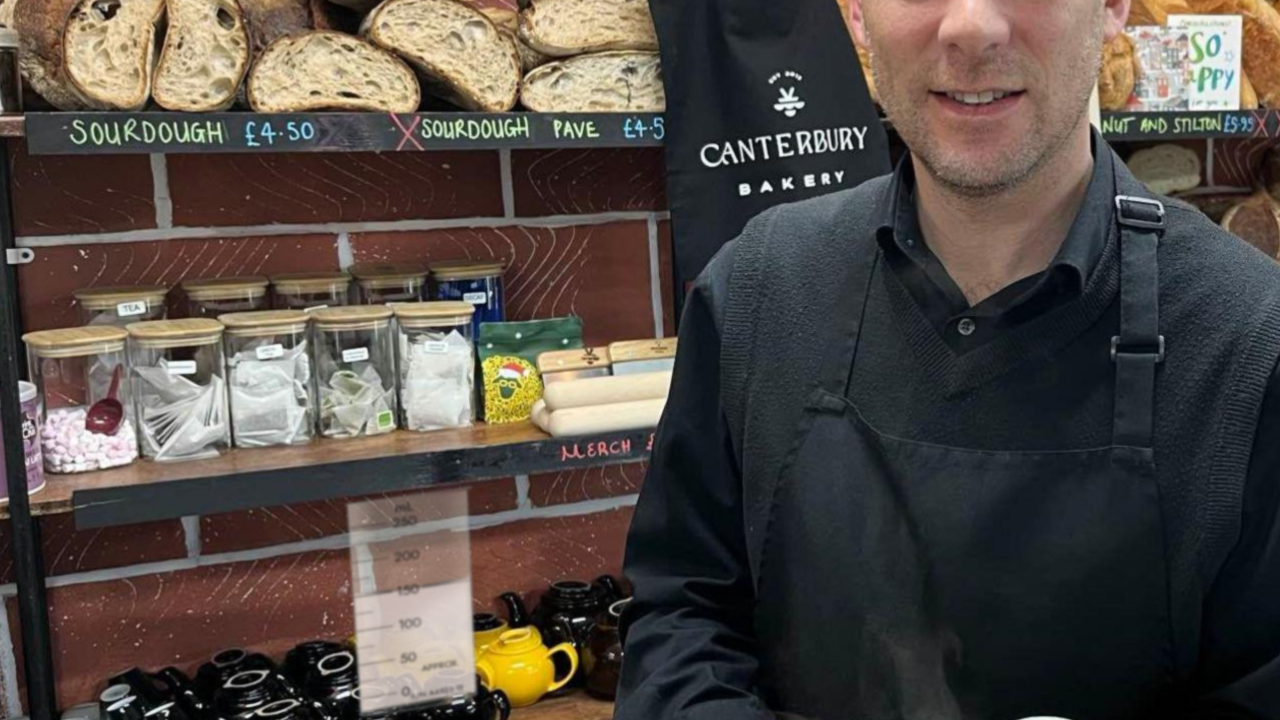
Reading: **150** mL
